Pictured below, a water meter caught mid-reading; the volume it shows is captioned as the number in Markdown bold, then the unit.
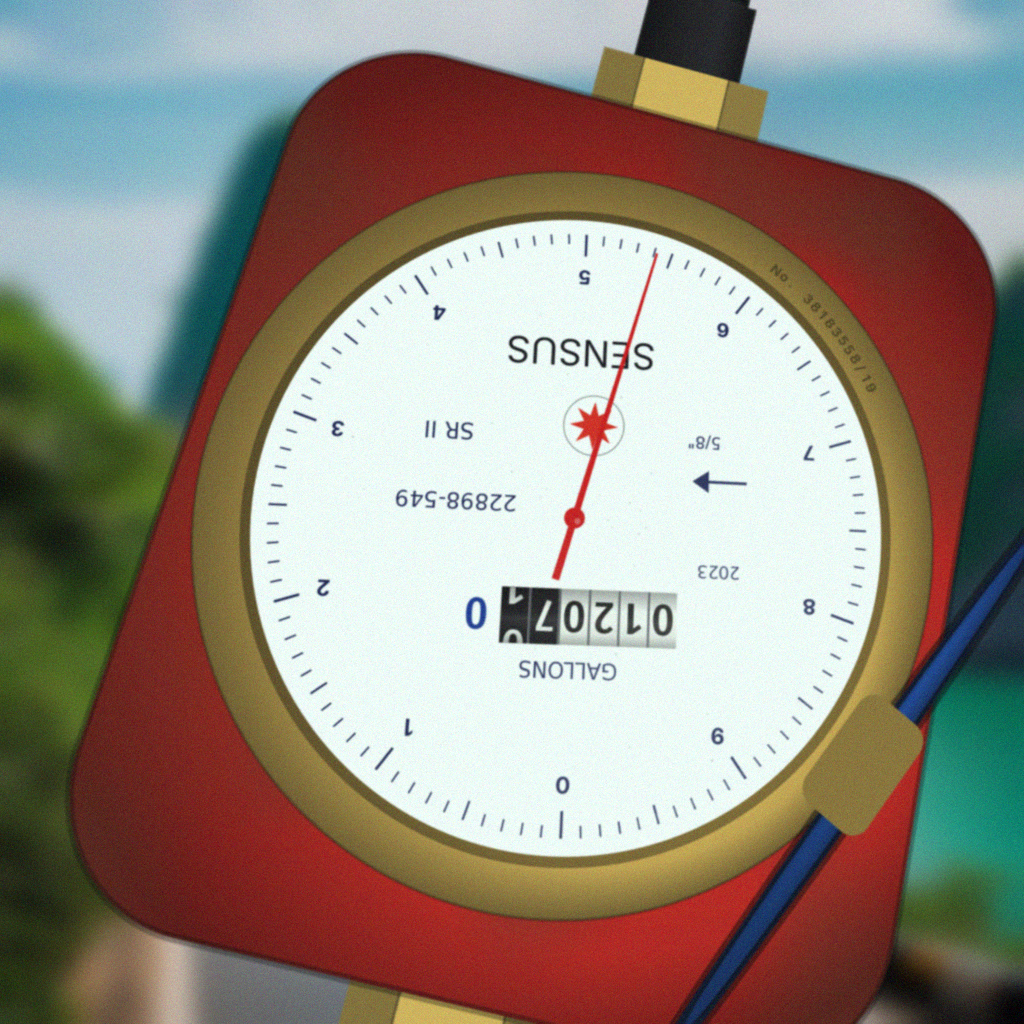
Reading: **120705.4** gal
